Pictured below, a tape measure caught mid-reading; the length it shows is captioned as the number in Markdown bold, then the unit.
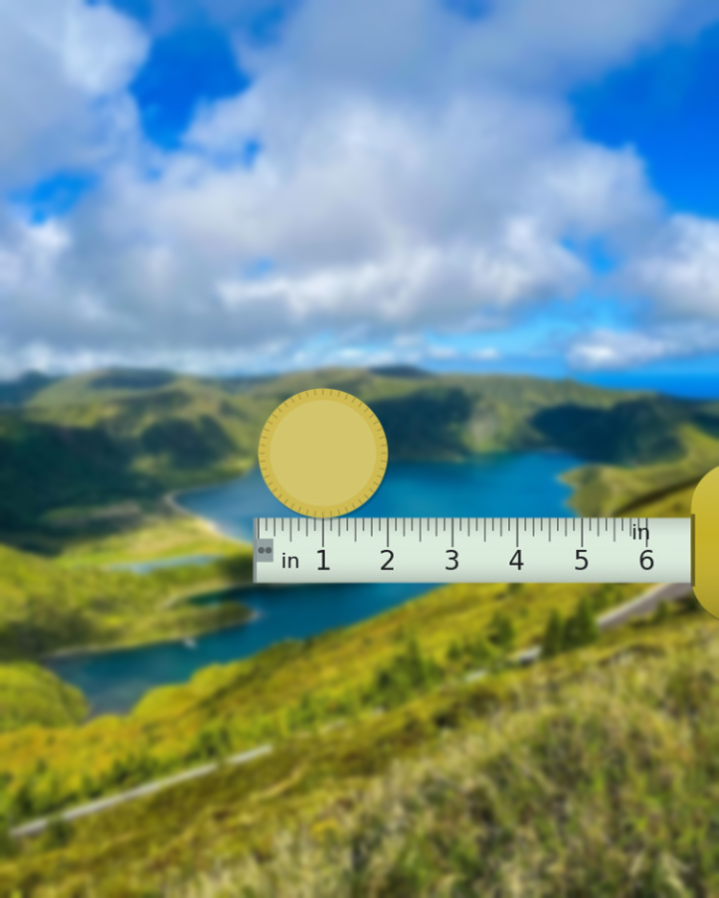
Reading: **2** in
